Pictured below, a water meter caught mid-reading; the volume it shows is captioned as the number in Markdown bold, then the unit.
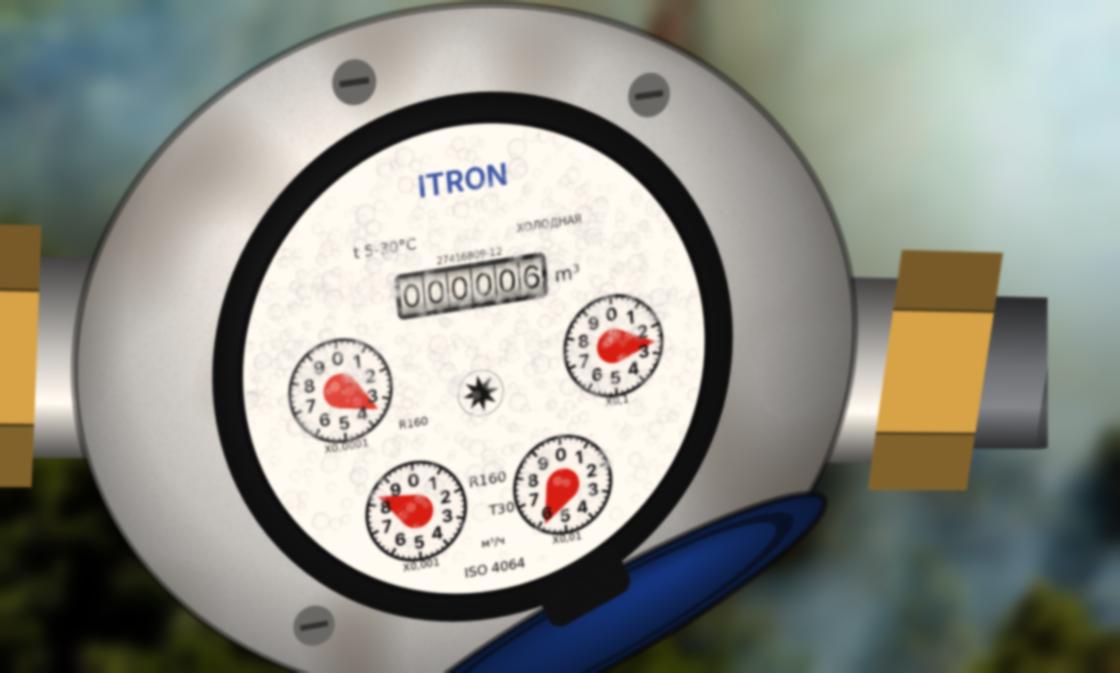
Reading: **6.2583** m³
